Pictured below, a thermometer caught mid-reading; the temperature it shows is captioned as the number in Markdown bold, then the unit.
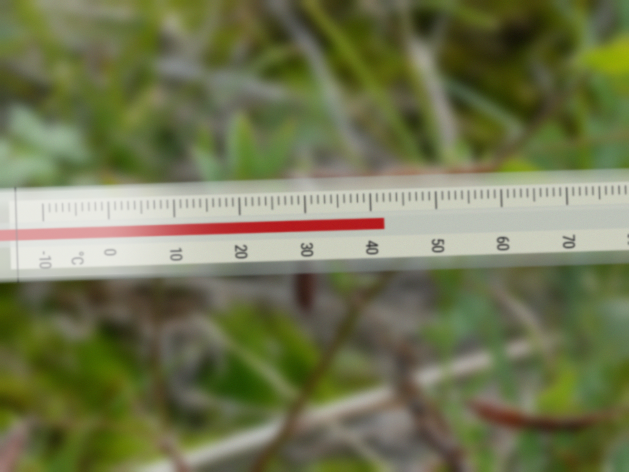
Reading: **42** °C
